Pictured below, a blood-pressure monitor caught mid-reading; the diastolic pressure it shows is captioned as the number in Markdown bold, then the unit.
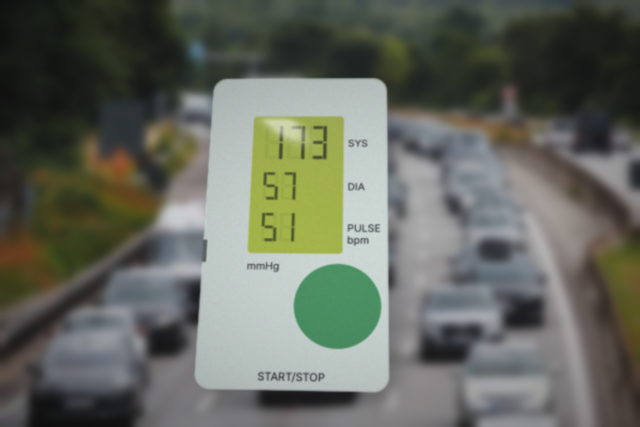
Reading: **57** mmHg
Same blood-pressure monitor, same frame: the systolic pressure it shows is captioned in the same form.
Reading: **173** mmHg
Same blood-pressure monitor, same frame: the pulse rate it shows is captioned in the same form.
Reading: **51** bpm
